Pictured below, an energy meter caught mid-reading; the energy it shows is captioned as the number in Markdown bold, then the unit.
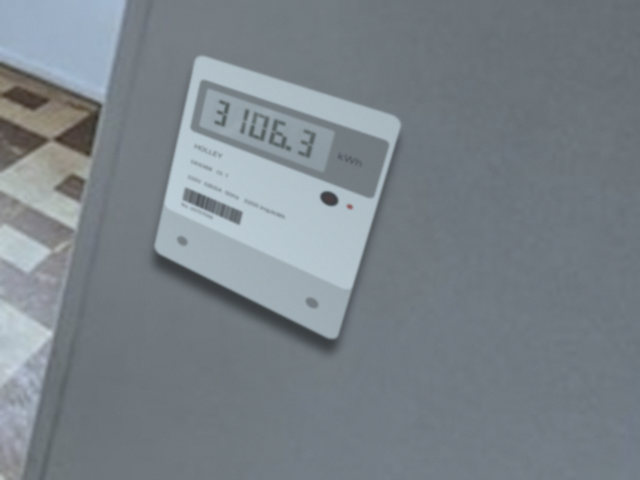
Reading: **3106.3** kWh
